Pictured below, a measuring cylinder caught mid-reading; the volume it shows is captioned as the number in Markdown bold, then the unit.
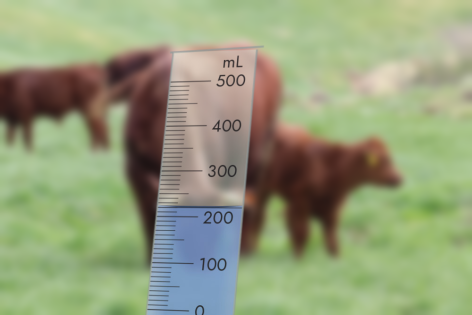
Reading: **220** mL
